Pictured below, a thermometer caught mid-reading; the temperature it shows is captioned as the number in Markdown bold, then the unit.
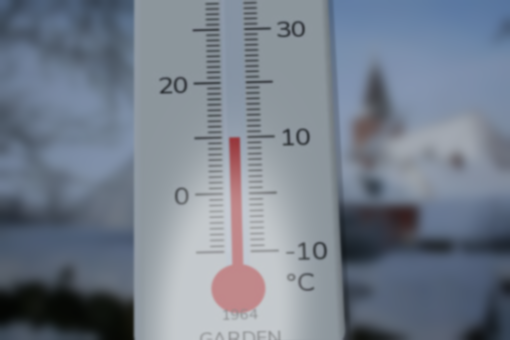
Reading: **10** °C
